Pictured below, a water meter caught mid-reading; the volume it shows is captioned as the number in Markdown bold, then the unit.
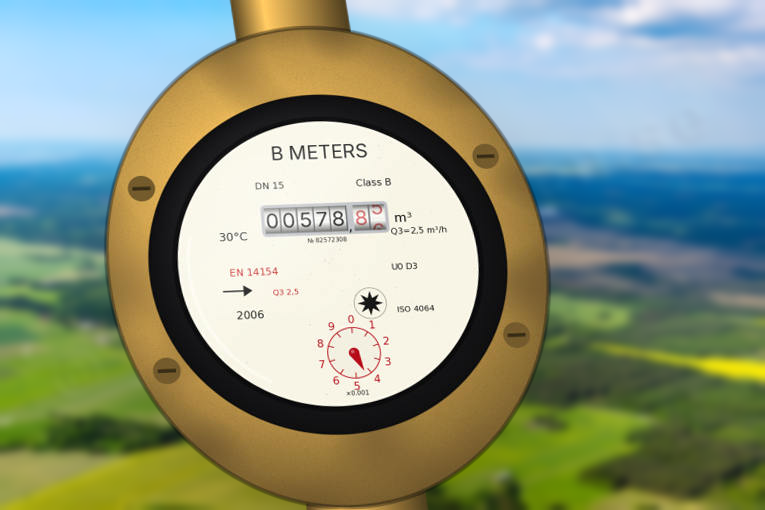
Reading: **578.854** m³
